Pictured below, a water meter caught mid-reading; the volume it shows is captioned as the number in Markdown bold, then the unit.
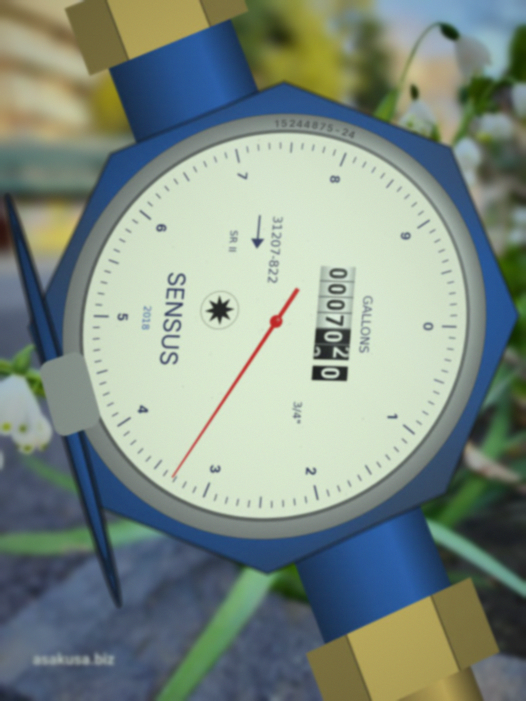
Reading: **7023.3** gal
